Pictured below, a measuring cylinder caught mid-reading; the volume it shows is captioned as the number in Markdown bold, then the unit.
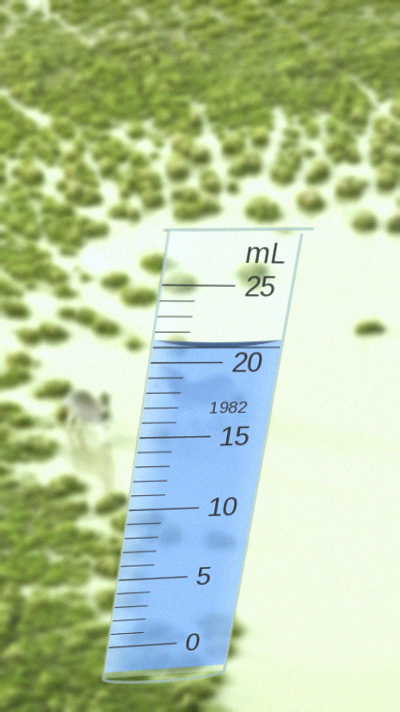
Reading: **21** mL
